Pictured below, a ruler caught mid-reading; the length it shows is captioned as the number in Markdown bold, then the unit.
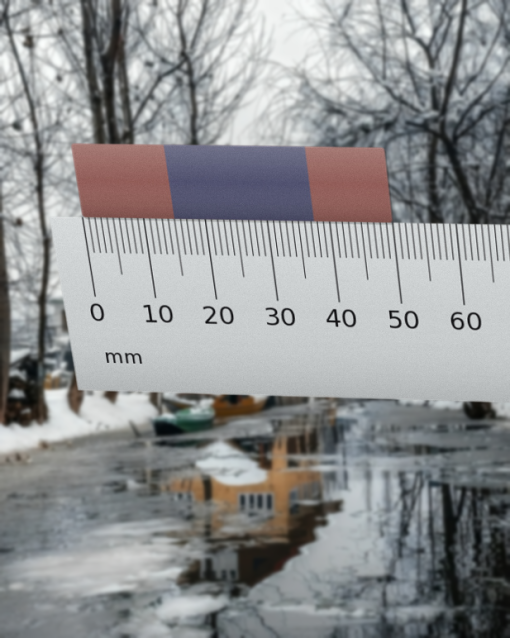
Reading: **50** mm
